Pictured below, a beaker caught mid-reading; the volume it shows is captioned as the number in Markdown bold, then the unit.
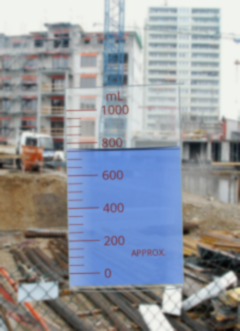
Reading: **750** mL
